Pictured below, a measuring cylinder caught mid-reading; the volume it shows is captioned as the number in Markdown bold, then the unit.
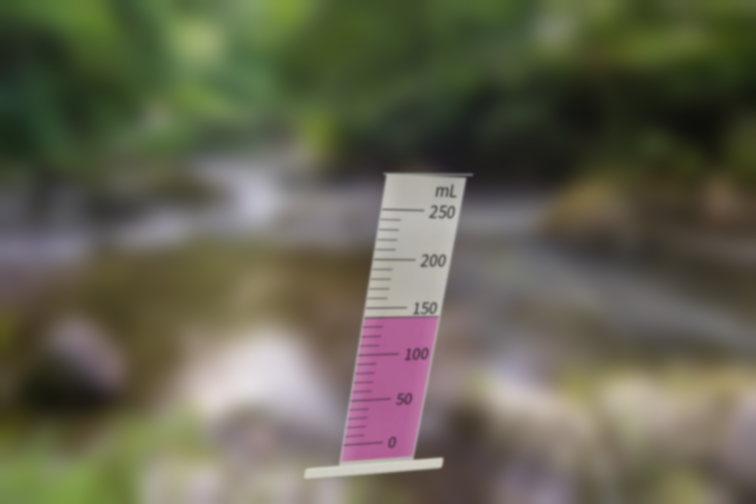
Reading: **140** mL
